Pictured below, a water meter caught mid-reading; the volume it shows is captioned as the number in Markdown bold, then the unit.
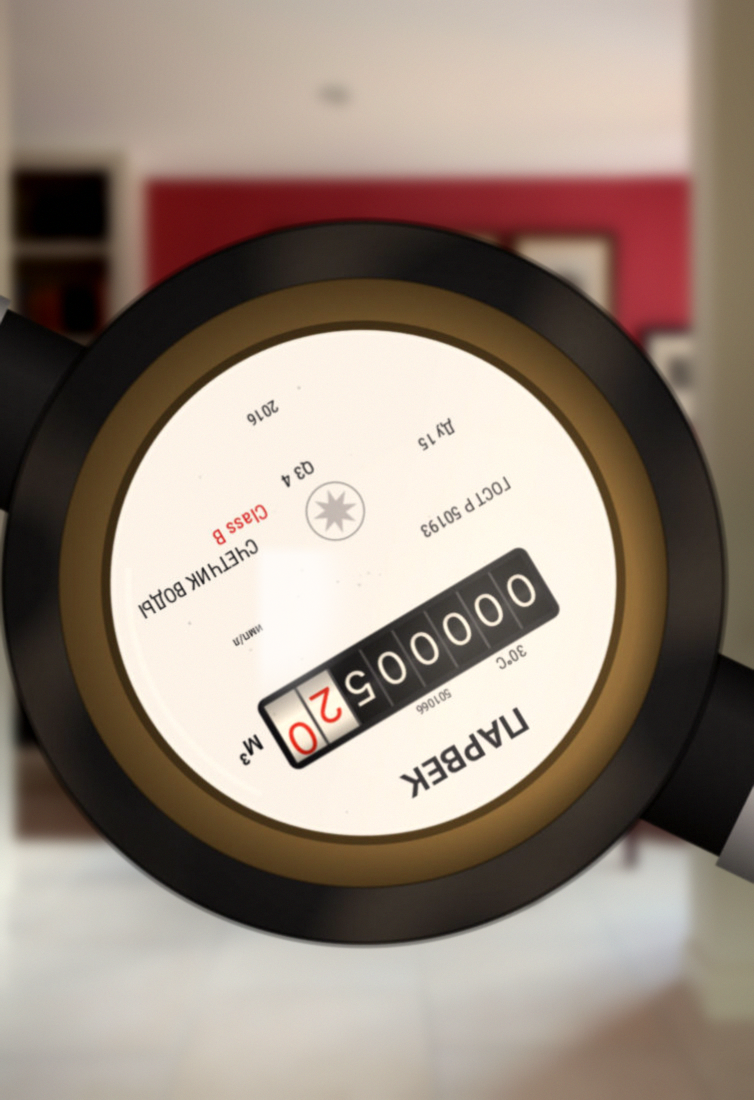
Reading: **5.20** m³
